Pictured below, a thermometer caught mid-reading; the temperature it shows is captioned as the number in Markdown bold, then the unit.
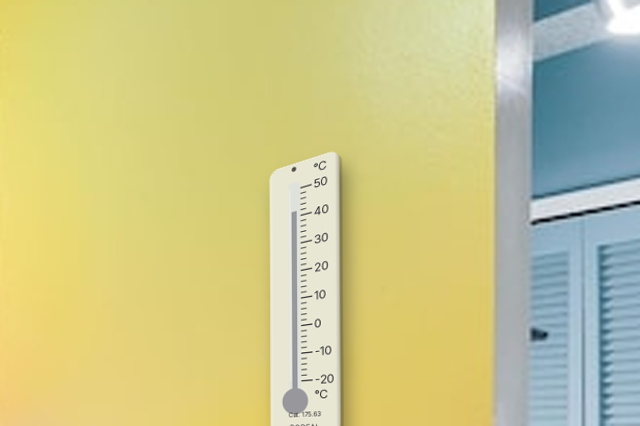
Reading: **42** °C
